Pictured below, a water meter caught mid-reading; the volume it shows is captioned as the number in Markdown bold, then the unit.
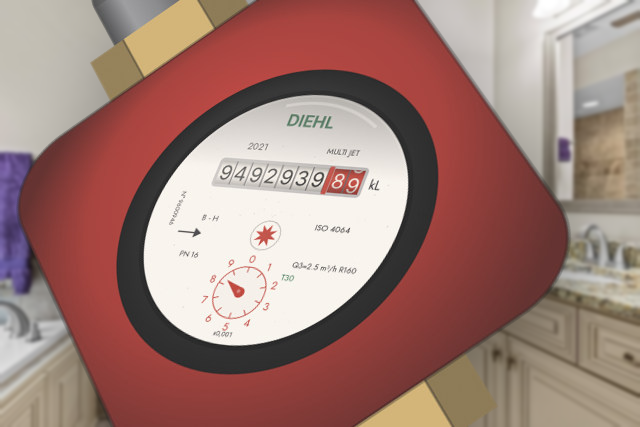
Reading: **9492939.888** kL
